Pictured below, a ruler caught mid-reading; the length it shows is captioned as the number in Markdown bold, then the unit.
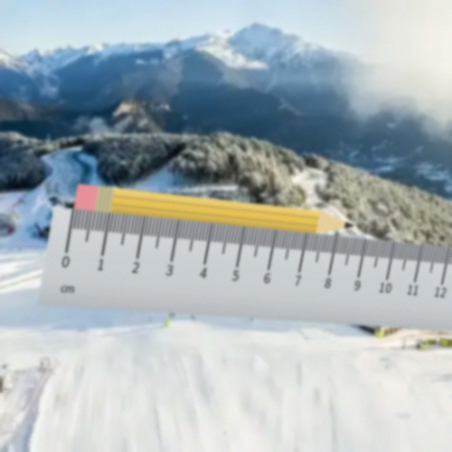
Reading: **8.5** cm
